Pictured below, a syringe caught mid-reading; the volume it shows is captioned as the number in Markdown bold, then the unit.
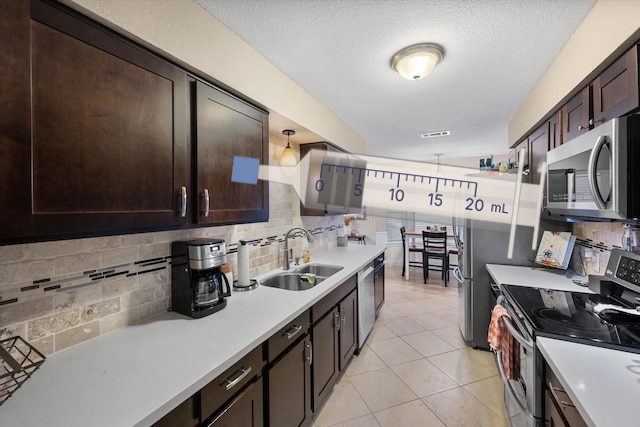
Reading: **0** mL
